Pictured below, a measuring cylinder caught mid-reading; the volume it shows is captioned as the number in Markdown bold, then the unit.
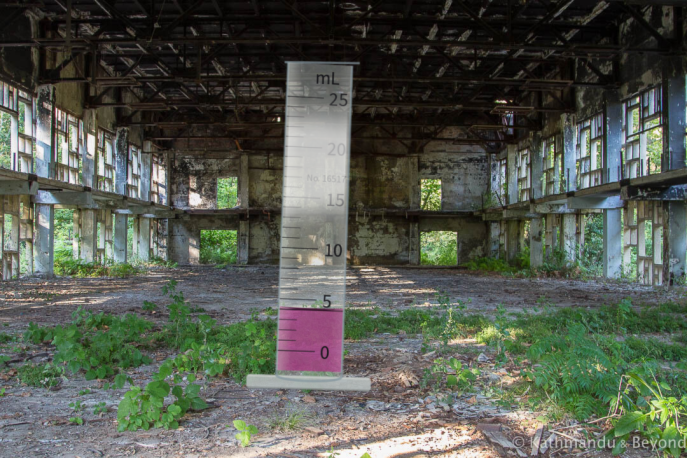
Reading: **4** mL
